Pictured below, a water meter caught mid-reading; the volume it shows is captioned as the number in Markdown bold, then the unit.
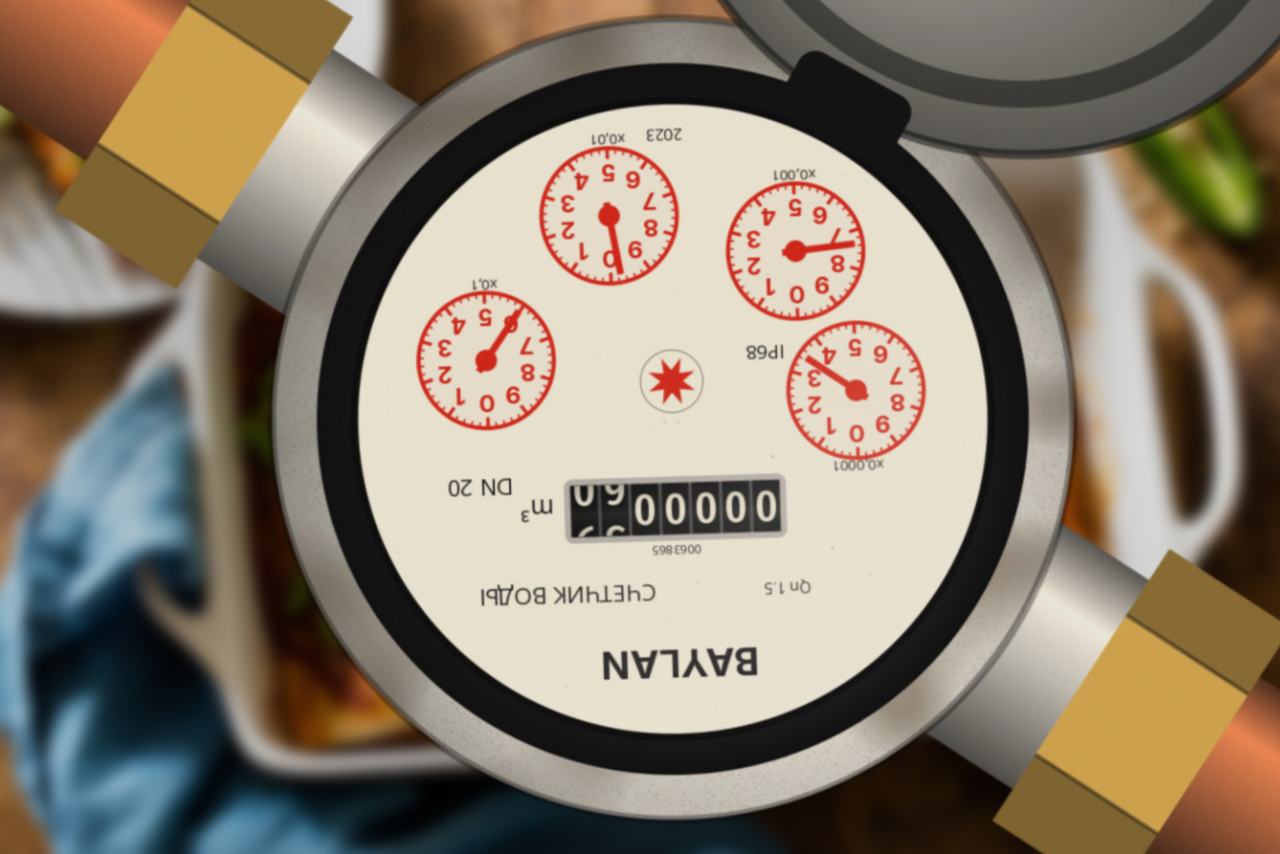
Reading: **59.5973** m³
